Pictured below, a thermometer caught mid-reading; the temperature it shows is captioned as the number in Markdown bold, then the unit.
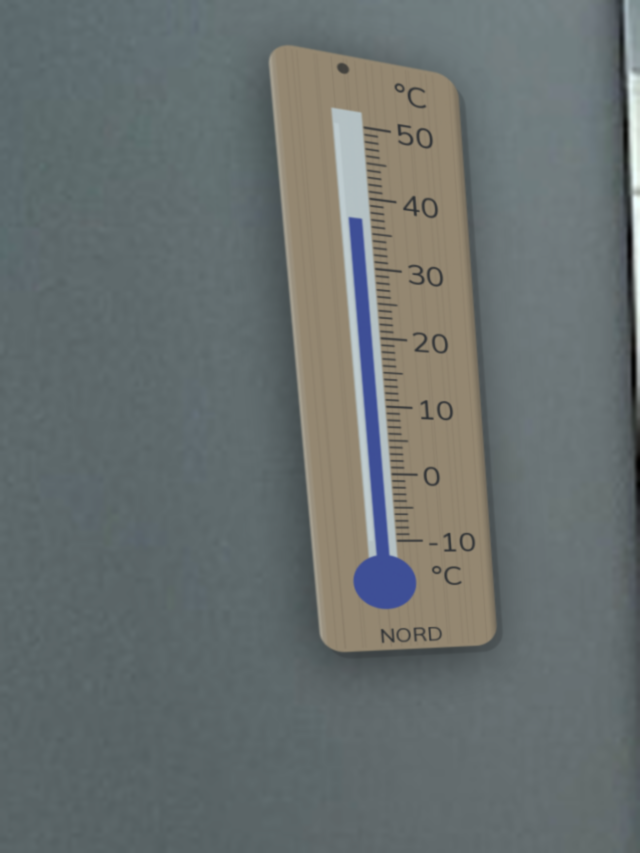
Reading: **37** °C
